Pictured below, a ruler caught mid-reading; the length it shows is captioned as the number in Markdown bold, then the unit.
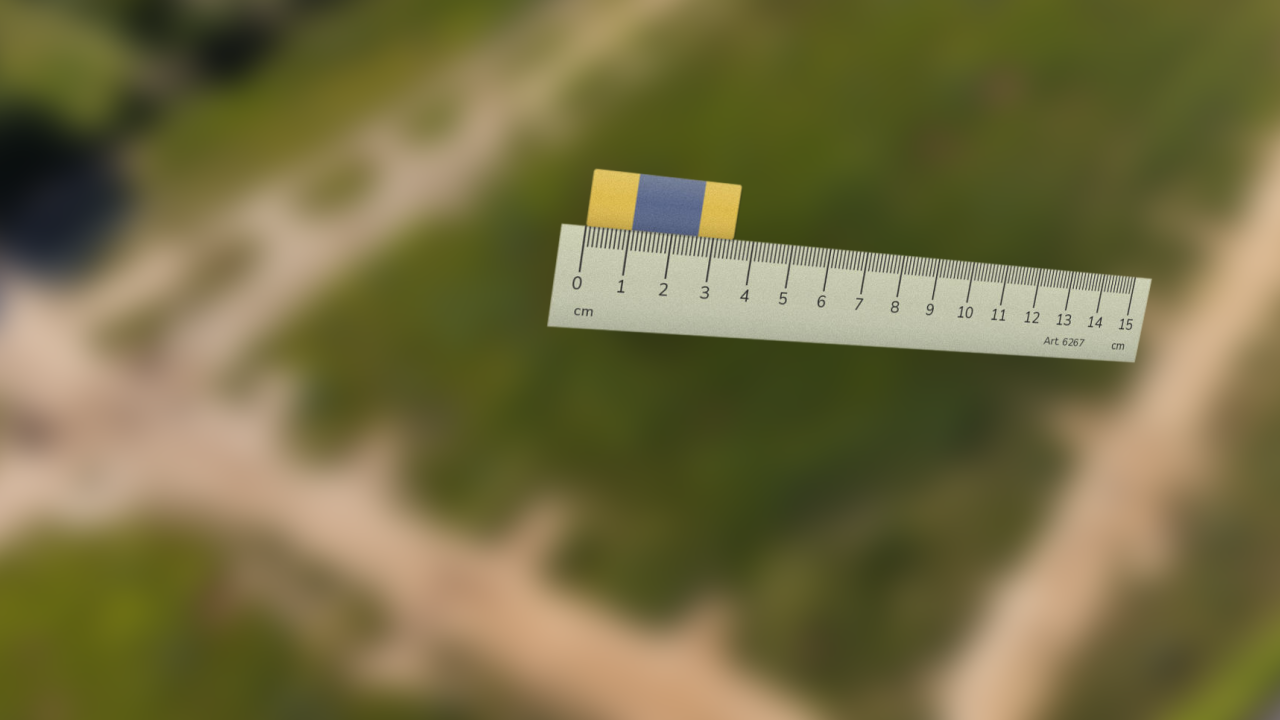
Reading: **3.5** cm
